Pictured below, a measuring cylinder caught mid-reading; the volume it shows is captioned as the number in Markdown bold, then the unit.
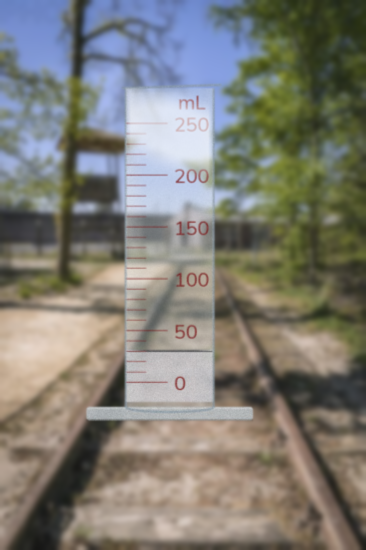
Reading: **30** mL
